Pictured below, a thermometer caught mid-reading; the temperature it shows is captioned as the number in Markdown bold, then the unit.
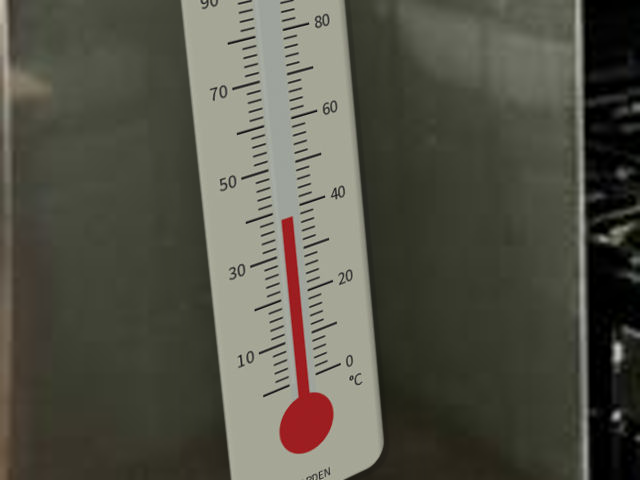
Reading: **38** °C
